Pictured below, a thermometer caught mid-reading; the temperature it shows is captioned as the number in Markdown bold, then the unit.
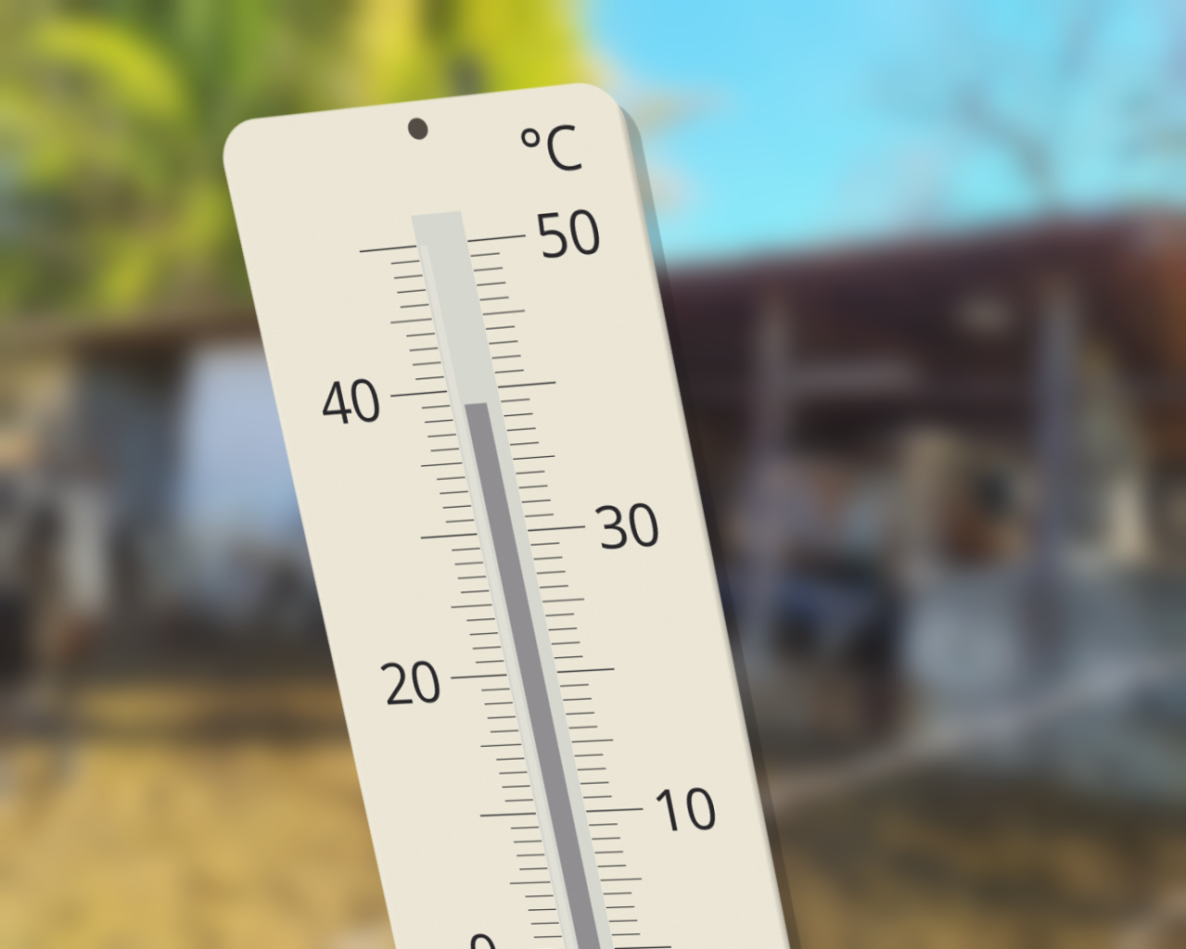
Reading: **39** °C
